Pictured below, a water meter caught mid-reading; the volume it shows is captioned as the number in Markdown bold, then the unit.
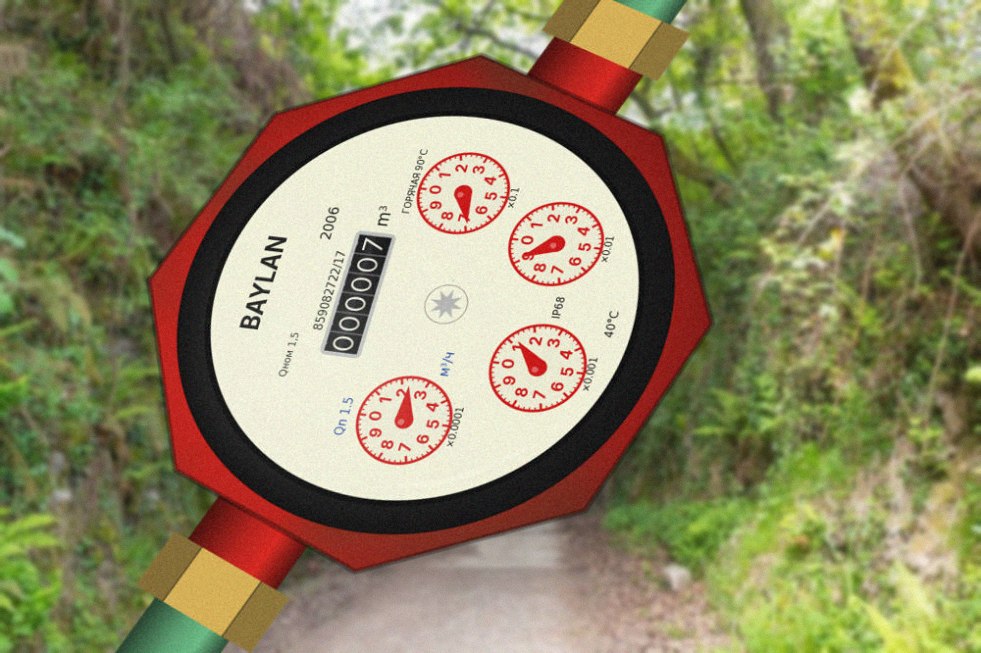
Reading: **7.6912** m³
